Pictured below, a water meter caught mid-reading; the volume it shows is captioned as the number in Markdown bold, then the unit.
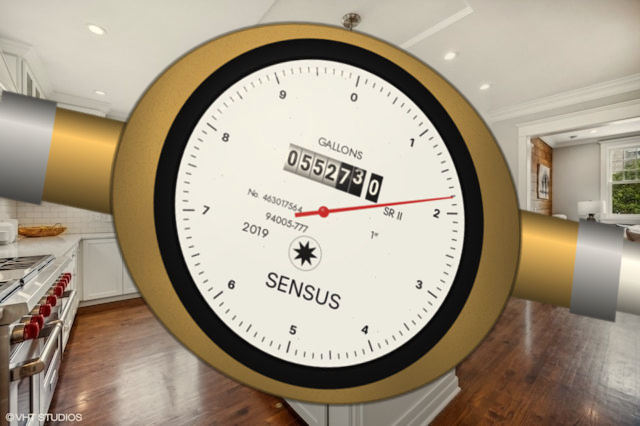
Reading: **552731.8** gal
